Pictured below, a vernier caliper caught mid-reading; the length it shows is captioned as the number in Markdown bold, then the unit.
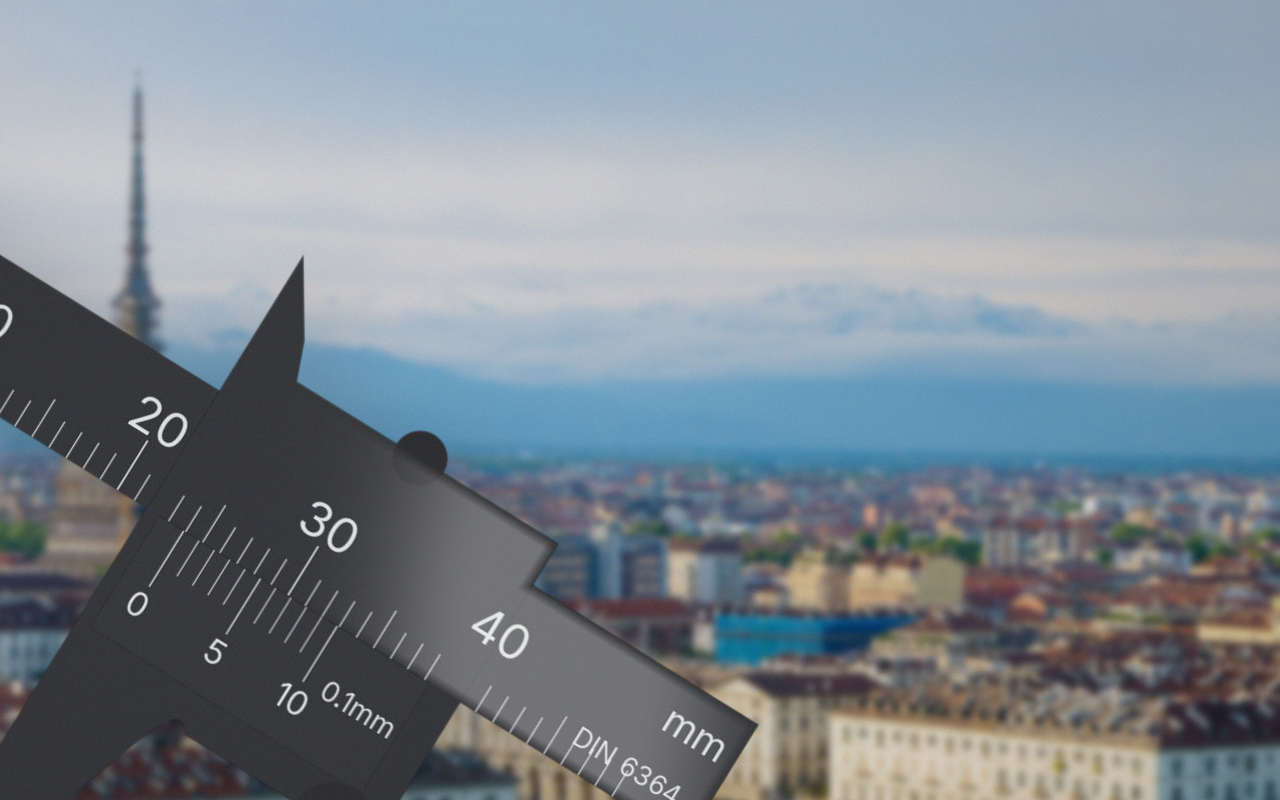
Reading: **23.9** mm
